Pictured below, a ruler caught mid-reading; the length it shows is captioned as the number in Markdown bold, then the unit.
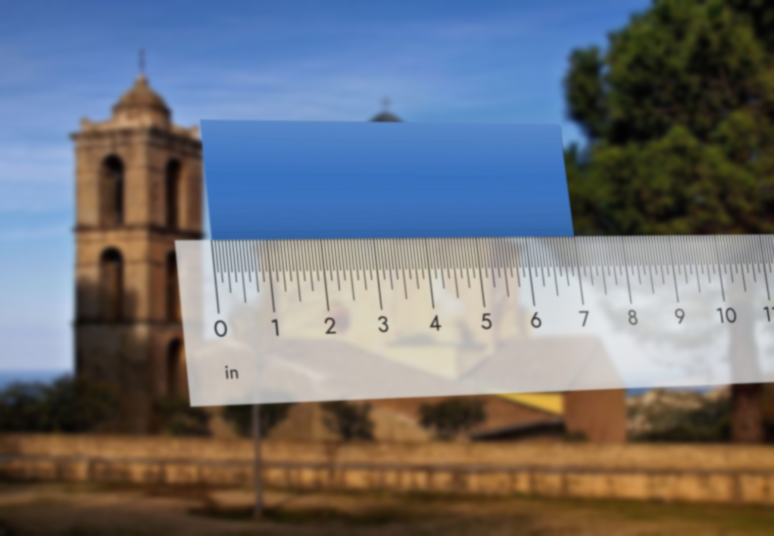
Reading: **7** in
